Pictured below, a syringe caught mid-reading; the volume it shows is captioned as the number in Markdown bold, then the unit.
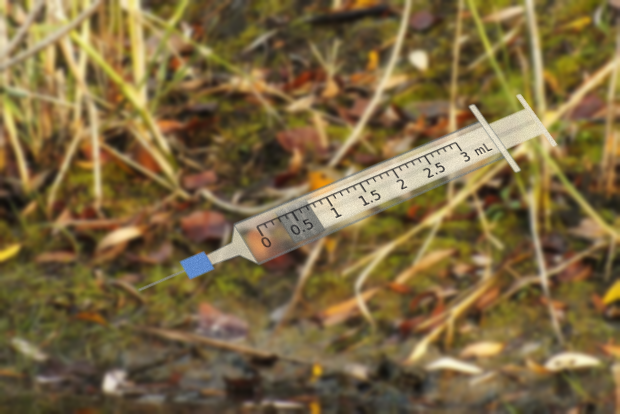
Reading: **0.3** mL
